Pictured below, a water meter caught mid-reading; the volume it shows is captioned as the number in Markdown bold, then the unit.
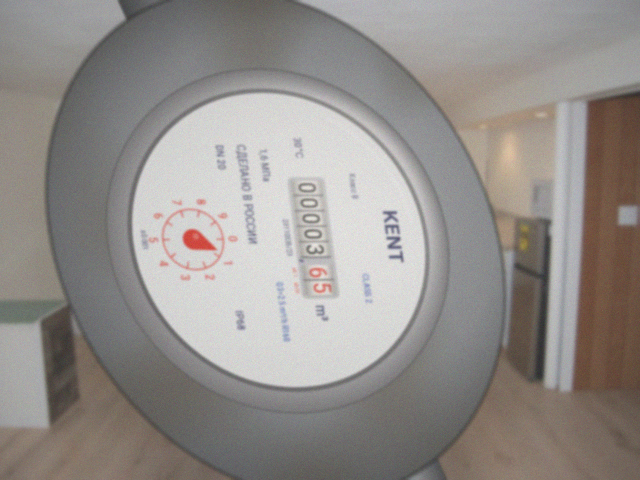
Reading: **3.650** m³
